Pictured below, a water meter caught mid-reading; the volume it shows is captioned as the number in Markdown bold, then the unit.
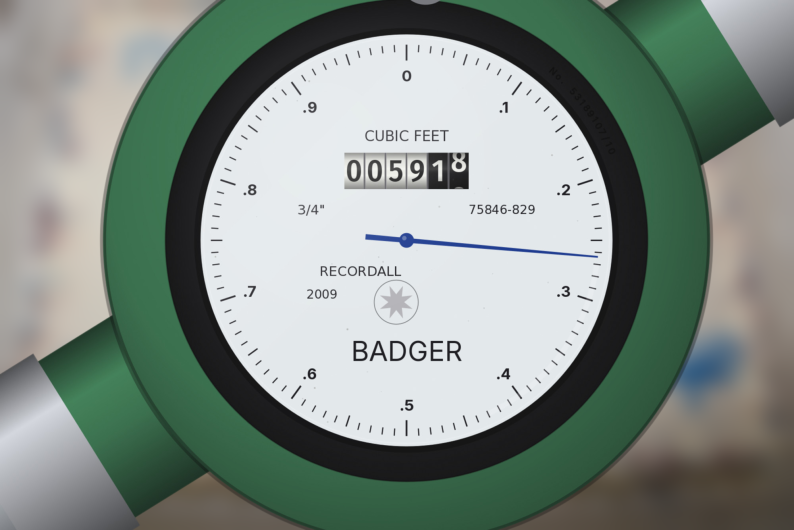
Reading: **5918.26** ft³
